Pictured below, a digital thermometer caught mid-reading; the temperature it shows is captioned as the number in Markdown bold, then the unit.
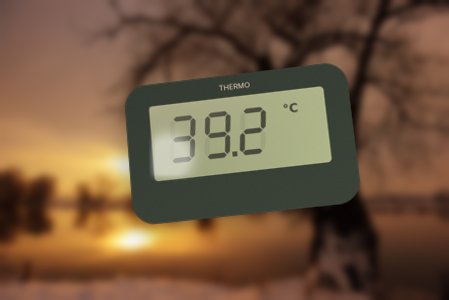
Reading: **39.2** °C
